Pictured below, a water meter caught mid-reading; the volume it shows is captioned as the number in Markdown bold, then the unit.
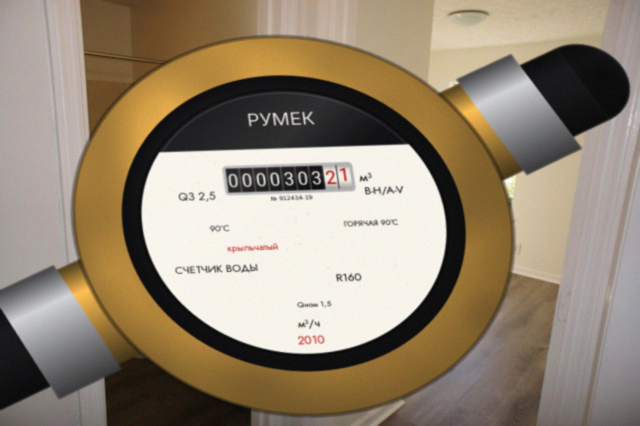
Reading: **303.21** m³
